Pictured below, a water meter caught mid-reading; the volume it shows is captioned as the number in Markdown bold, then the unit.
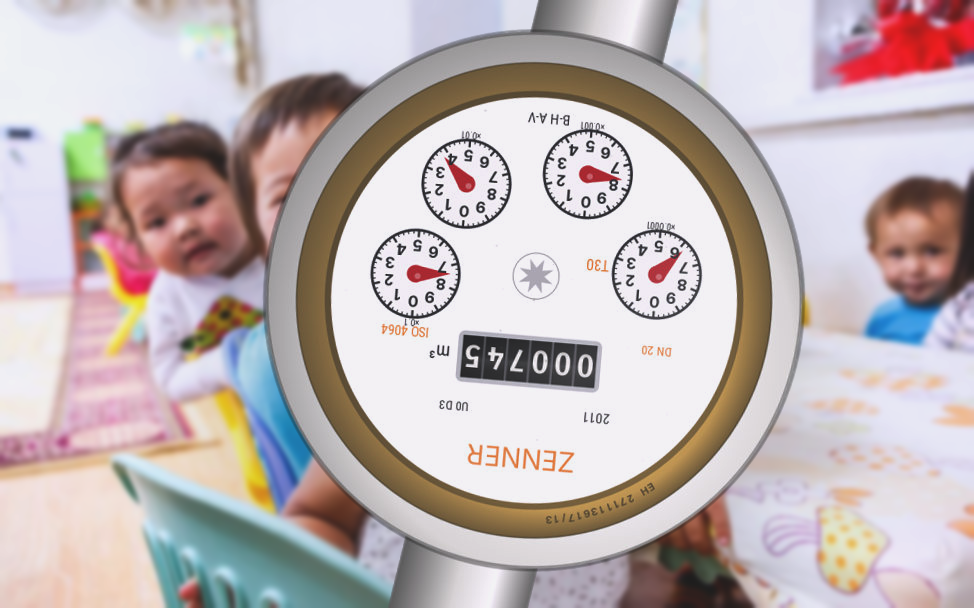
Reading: **745.7376** m³
